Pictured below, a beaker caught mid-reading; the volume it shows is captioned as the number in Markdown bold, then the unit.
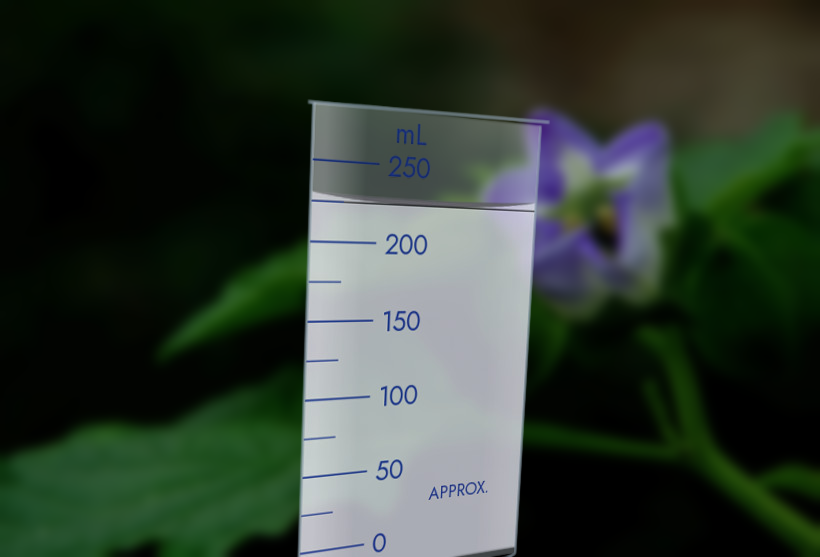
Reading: **225** mL
